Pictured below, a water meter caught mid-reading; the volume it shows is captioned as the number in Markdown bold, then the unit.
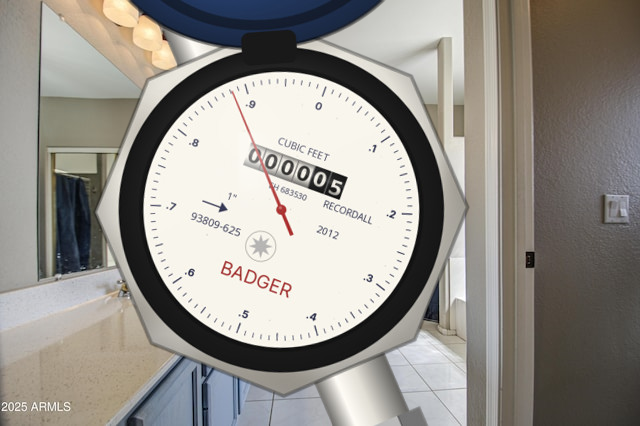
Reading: **4.88** ft³
